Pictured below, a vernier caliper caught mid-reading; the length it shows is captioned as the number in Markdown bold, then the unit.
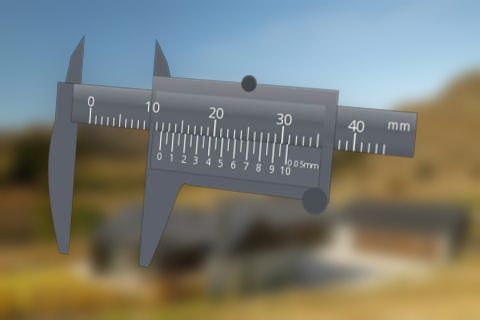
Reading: **11.8** mm
